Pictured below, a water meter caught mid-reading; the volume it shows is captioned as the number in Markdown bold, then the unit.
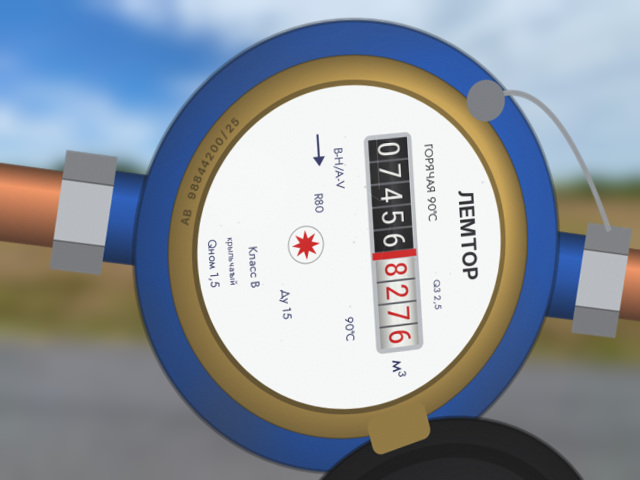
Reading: **7456.8276** m³
